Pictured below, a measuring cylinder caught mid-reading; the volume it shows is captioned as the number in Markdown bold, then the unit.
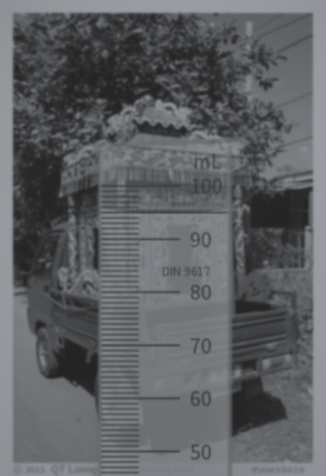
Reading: **95** mL
